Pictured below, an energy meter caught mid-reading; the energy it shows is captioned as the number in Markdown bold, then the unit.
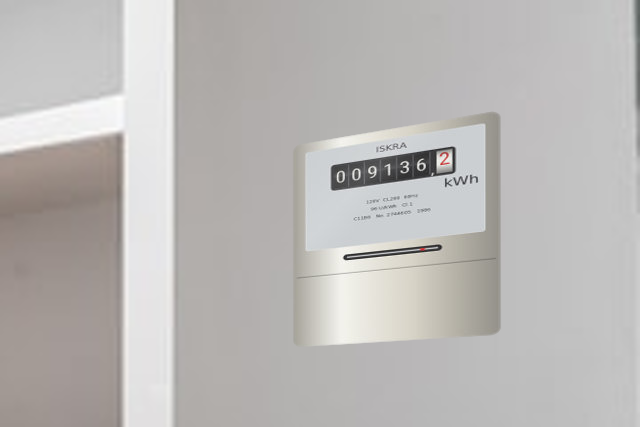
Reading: **9136.2** kWh
